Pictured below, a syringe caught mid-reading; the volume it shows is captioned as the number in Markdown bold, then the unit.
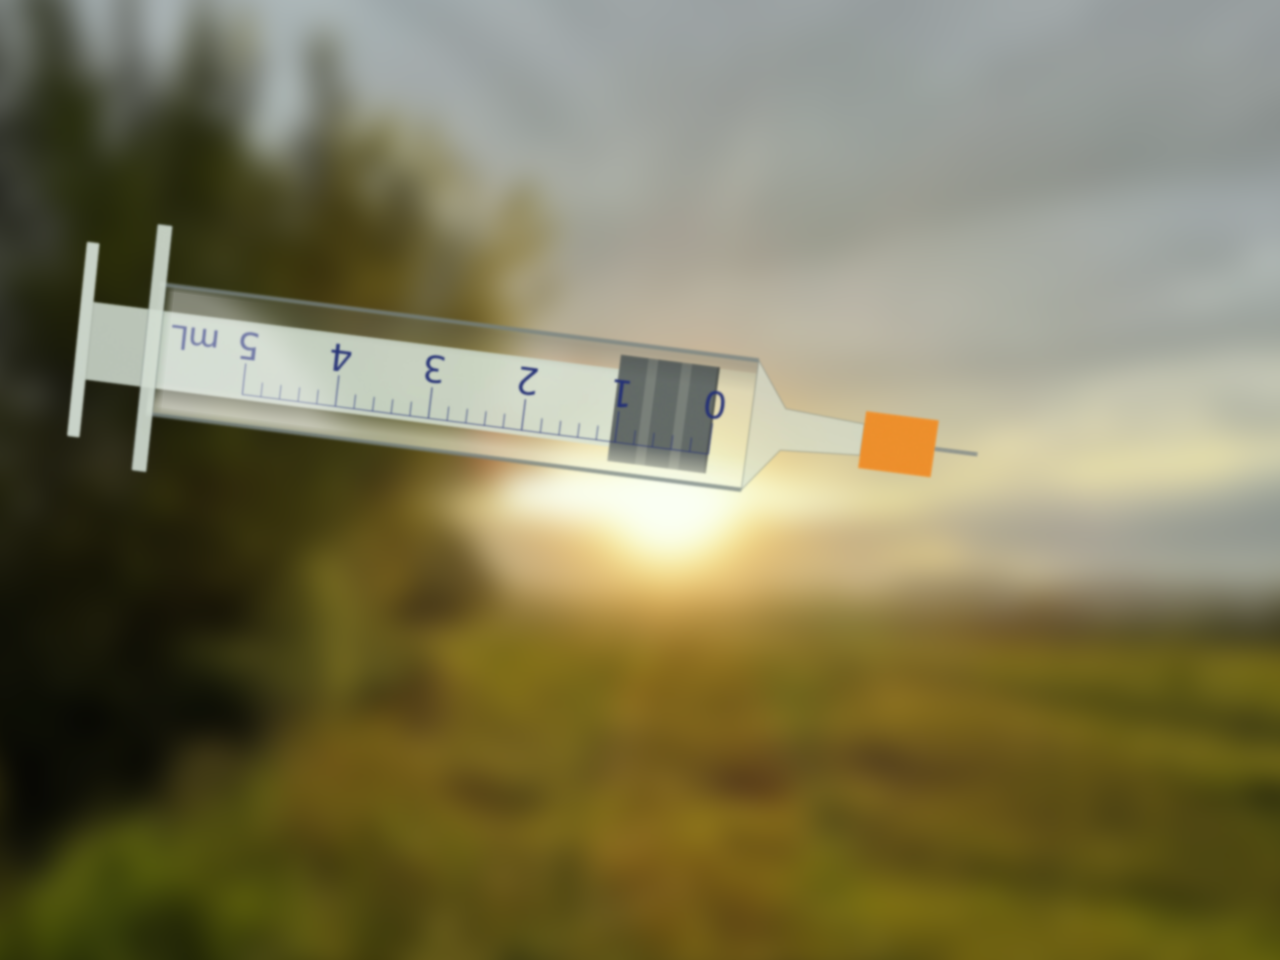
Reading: **0** mL
